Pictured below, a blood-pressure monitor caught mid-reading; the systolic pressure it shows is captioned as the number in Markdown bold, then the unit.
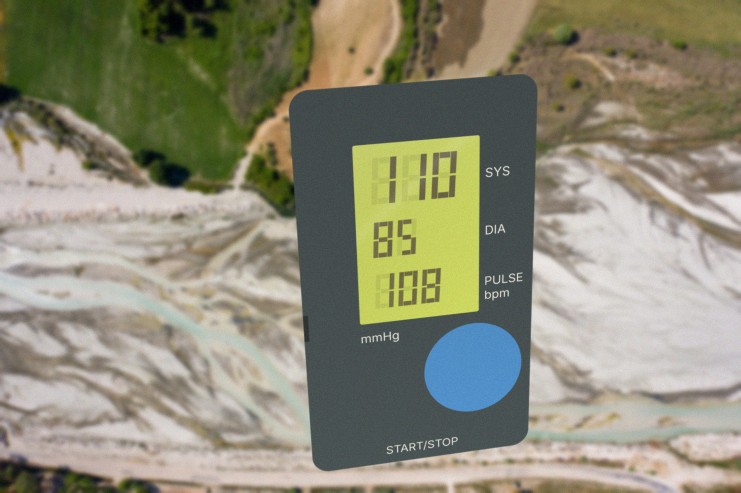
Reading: **110** mmHg
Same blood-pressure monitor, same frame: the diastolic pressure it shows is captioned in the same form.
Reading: **85** mmHg
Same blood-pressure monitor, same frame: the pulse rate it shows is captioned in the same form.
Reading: **108** bpm
